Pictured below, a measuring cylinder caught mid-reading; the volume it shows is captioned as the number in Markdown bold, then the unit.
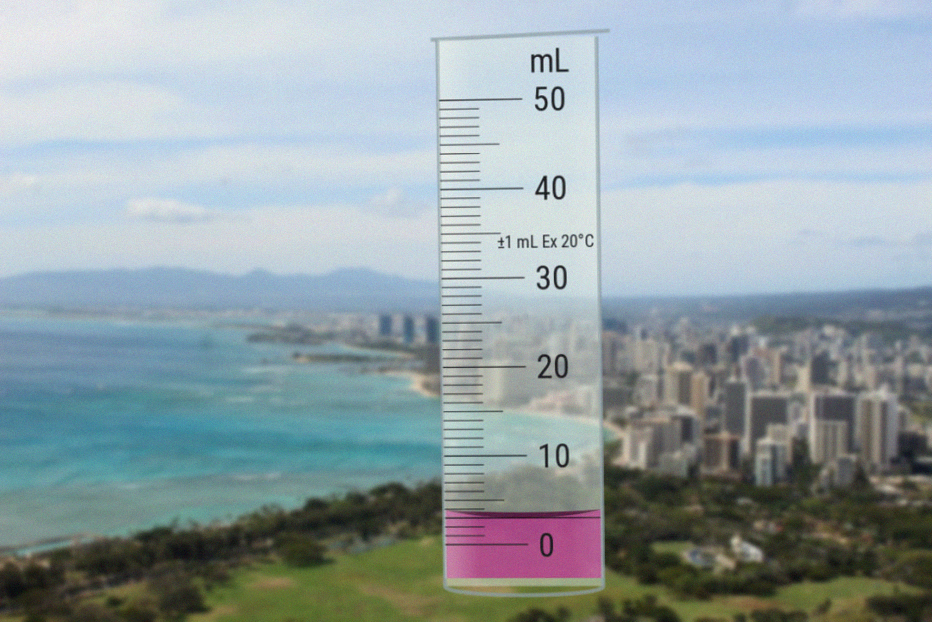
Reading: **3** mL
